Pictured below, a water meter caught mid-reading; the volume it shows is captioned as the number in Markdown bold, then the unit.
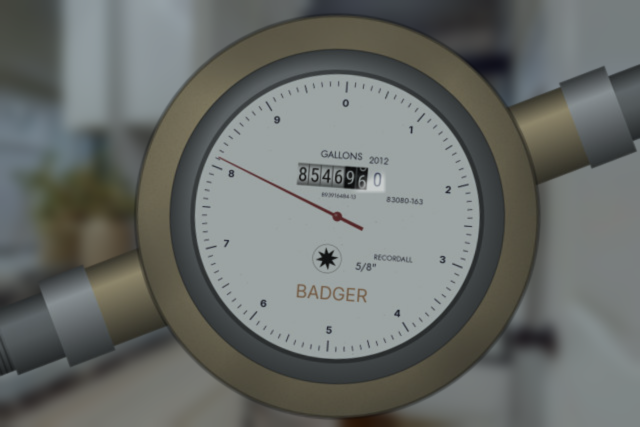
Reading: **8546958.1** gal
